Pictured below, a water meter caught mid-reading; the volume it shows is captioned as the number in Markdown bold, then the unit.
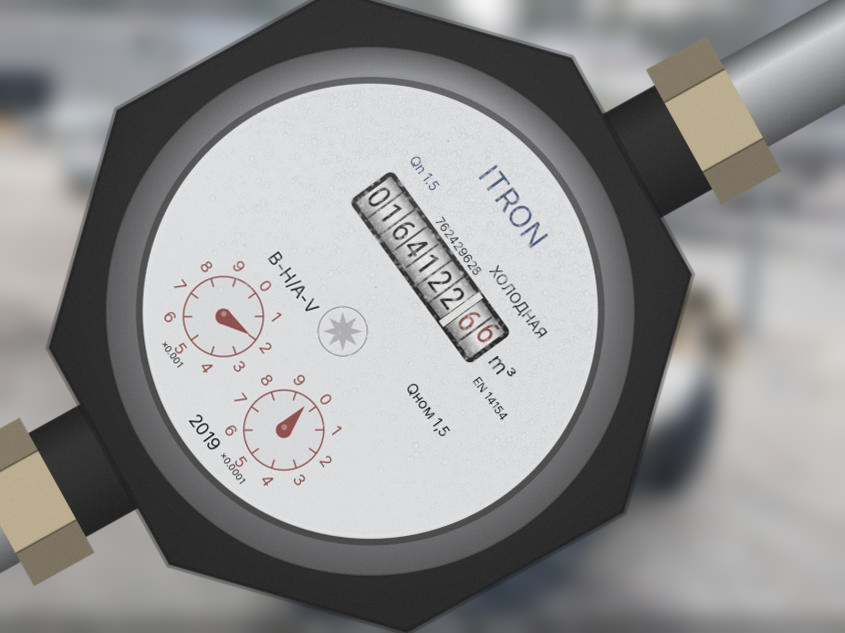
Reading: **164122.6619** m³
